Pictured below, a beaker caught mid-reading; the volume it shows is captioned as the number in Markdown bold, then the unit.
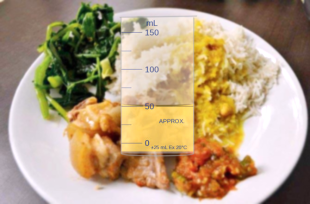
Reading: **50** mL
